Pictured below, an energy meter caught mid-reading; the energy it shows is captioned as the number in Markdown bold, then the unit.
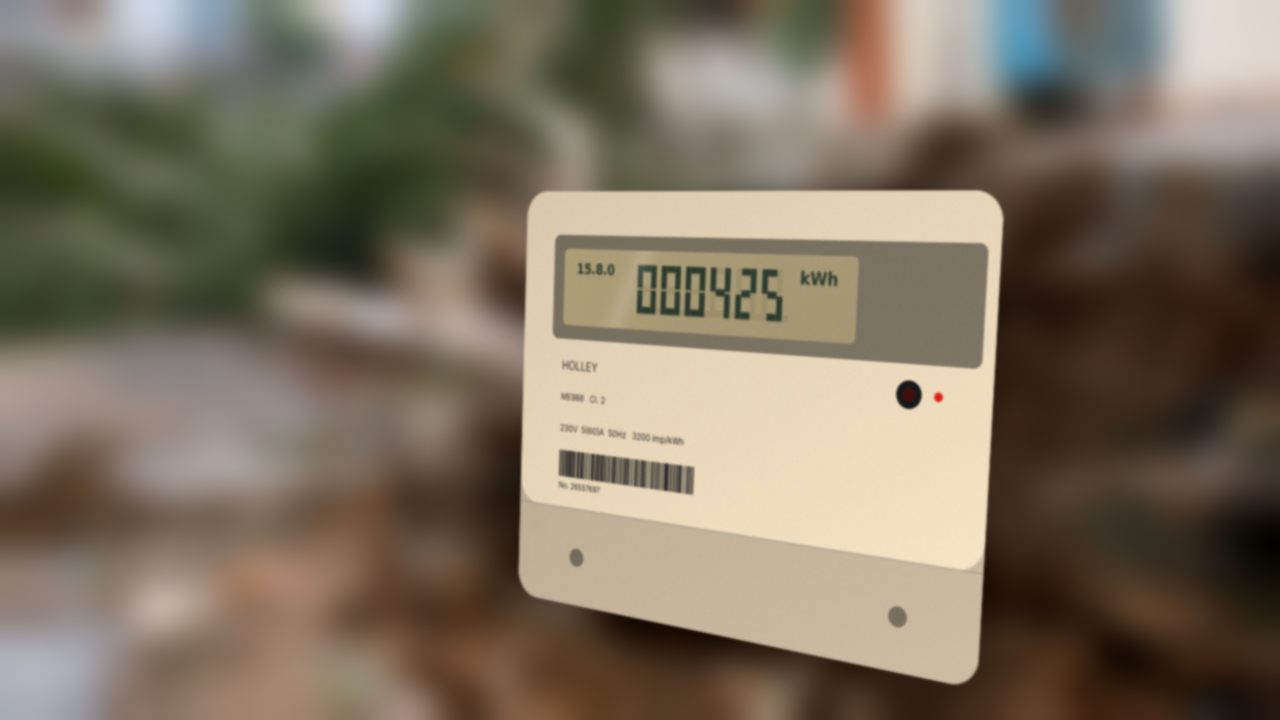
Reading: **425** kWh
